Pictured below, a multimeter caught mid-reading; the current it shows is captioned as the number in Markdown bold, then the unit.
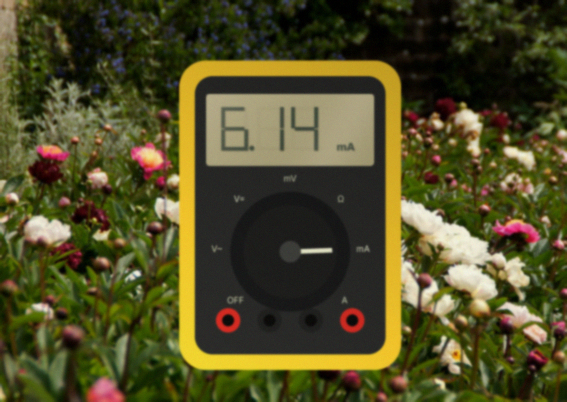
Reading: **6.14** mA
